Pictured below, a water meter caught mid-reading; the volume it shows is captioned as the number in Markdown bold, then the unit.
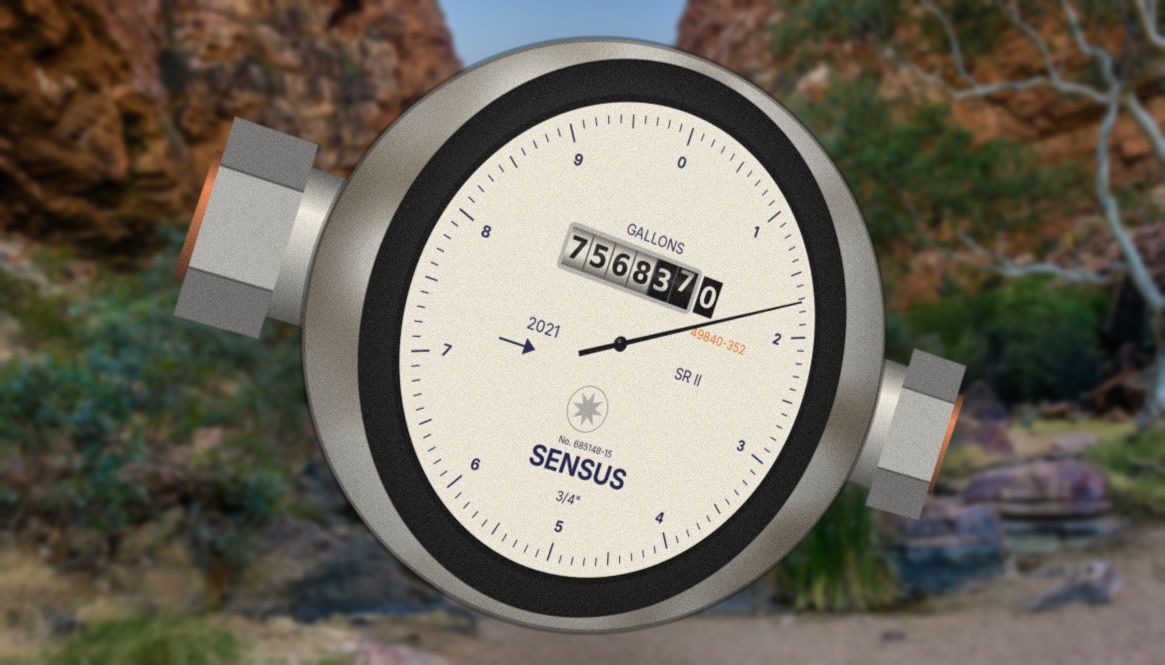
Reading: **7568371.7** gal
